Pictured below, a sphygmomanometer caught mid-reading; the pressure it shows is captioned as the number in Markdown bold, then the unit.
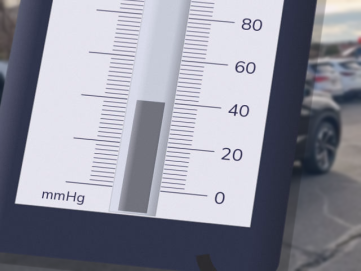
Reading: **40** mmHg
